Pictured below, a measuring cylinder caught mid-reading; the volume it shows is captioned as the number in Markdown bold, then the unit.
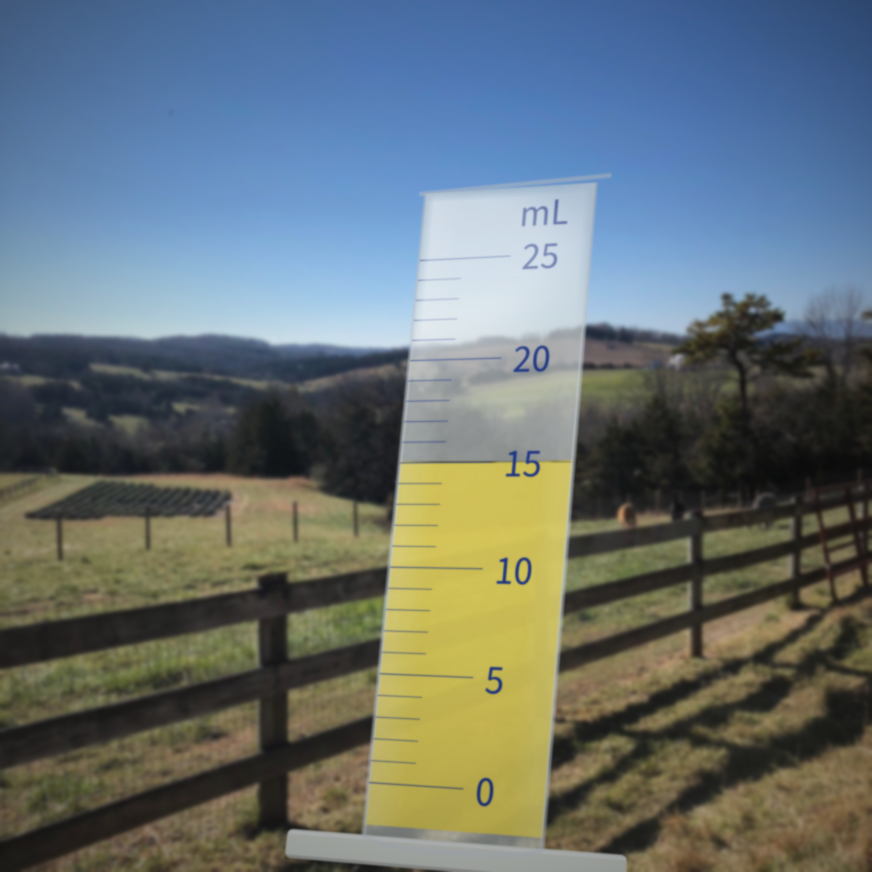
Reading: **15** mL
